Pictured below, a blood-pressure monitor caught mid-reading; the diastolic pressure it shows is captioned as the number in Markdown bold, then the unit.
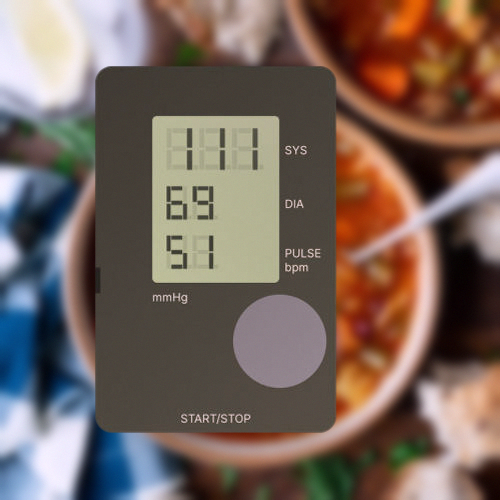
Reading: **69** mmHg
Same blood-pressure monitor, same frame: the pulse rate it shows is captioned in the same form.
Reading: **51** bpm
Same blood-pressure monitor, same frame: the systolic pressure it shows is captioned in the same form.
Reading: **111** mmHg
